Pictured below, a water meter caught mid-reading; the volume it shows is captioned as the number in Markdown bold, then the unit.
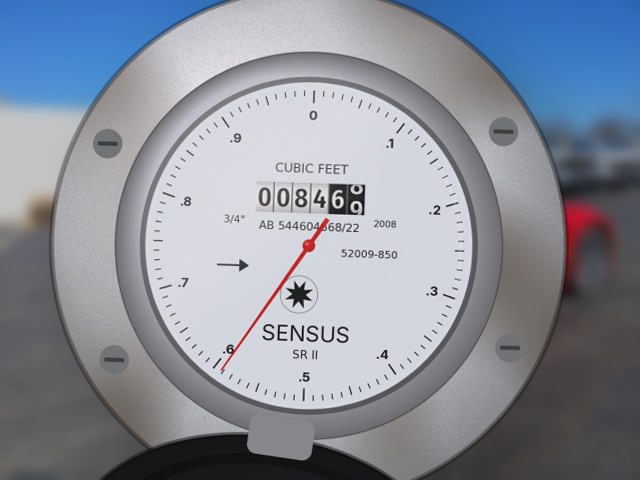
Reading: **8468.59** ft³
